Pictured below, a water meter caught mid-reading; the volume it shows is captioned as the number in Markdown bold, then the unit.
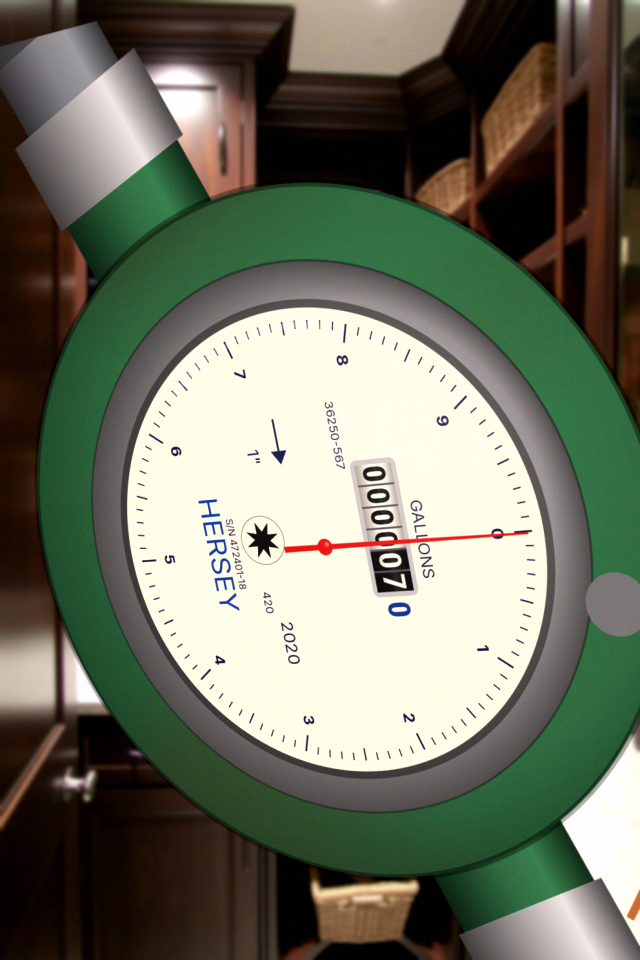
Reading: **70.0** gal
